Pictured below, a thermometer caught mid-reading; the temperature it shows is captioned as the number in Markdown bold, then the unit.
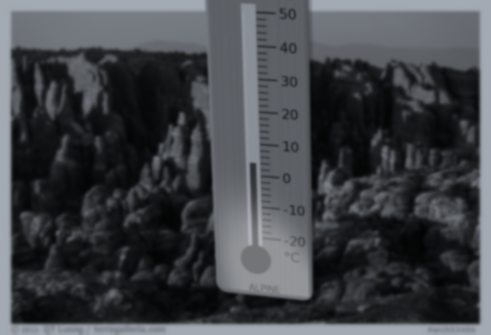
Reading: **4** °C
